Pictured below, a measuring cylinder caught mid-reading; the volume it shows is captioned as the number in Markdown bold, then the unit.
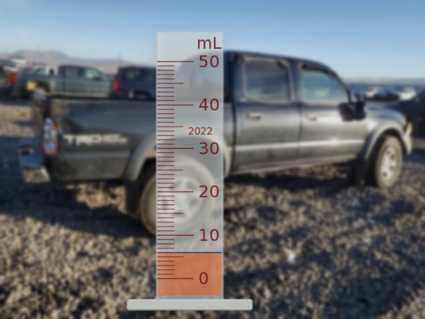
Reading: **6** mL
